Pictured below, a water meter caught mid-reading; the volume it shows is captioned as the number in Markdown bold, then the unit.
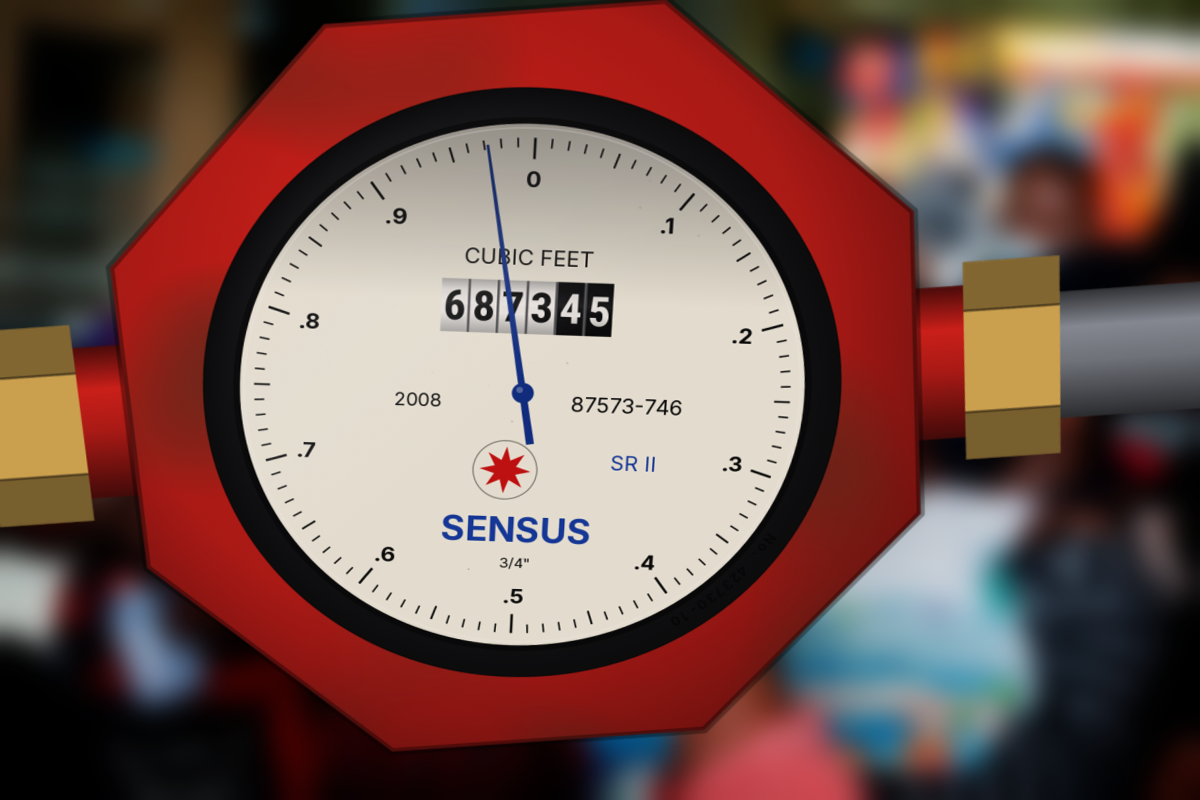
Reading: **687344.97** ft³
